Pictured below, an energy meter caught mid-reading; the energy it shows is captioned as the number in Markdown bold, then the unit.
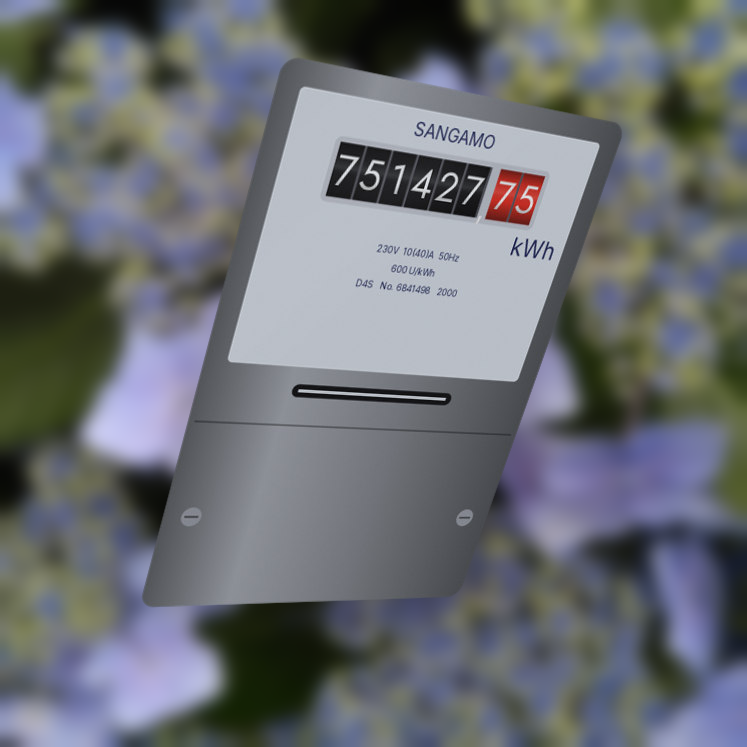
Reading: **751427.75** kWh
